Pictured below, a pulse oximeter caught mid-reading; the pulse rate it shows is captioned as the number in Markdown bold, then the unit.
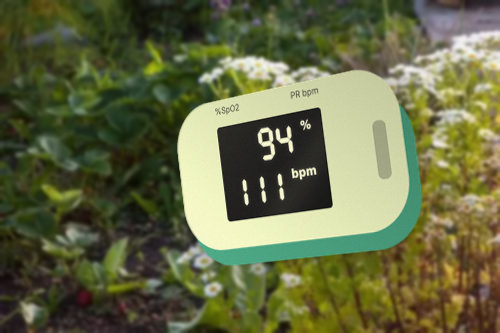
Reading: **111** bpm
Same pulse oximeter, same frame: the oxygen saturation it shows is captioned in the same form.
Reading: **94** %
